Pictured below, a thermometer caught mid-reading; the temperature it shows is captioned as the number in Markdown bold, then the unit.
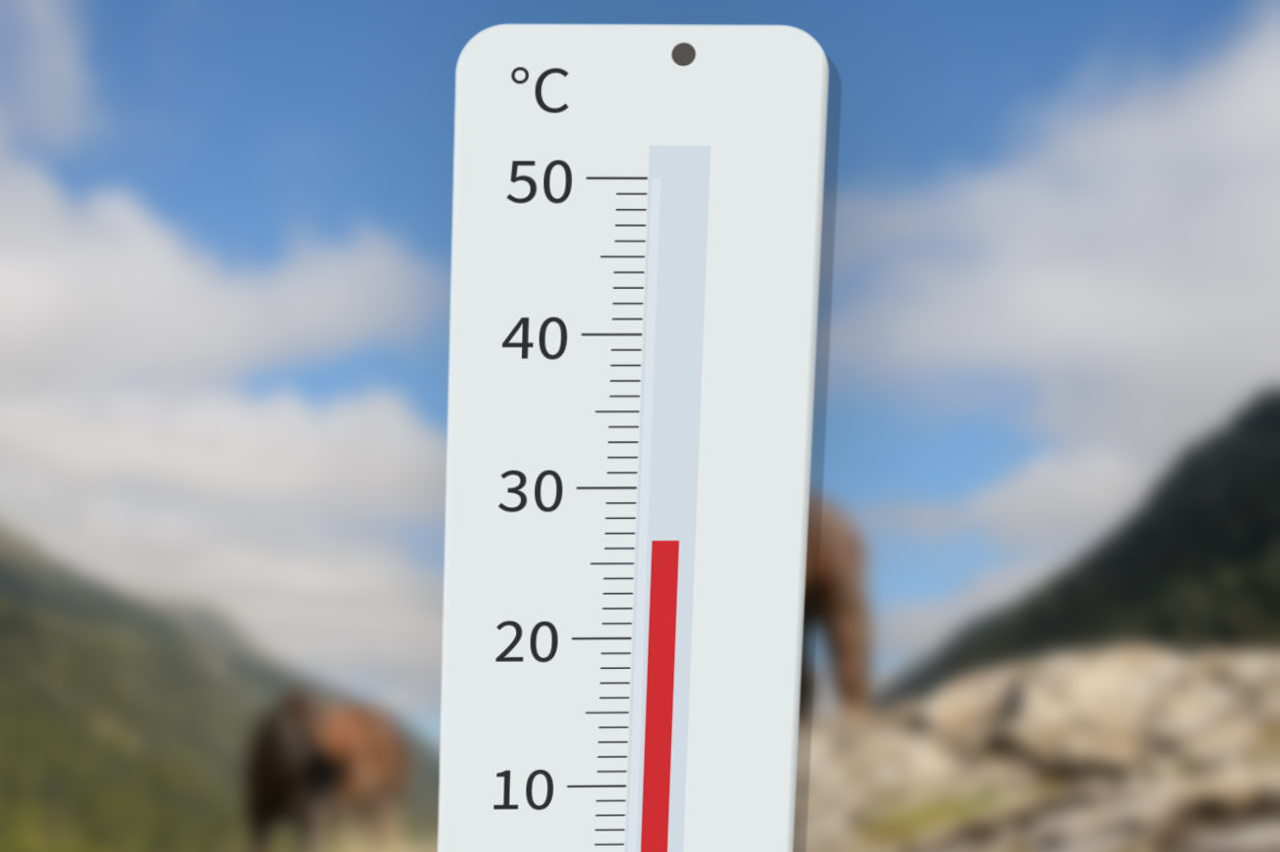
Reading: **26.5** °C
